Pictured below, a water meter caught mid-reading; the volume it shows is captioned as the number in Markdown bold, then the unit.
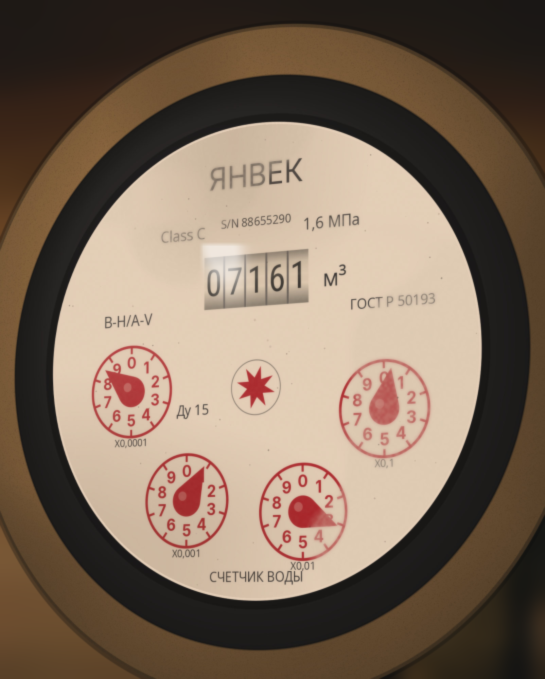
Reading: **7161.0308** m³
